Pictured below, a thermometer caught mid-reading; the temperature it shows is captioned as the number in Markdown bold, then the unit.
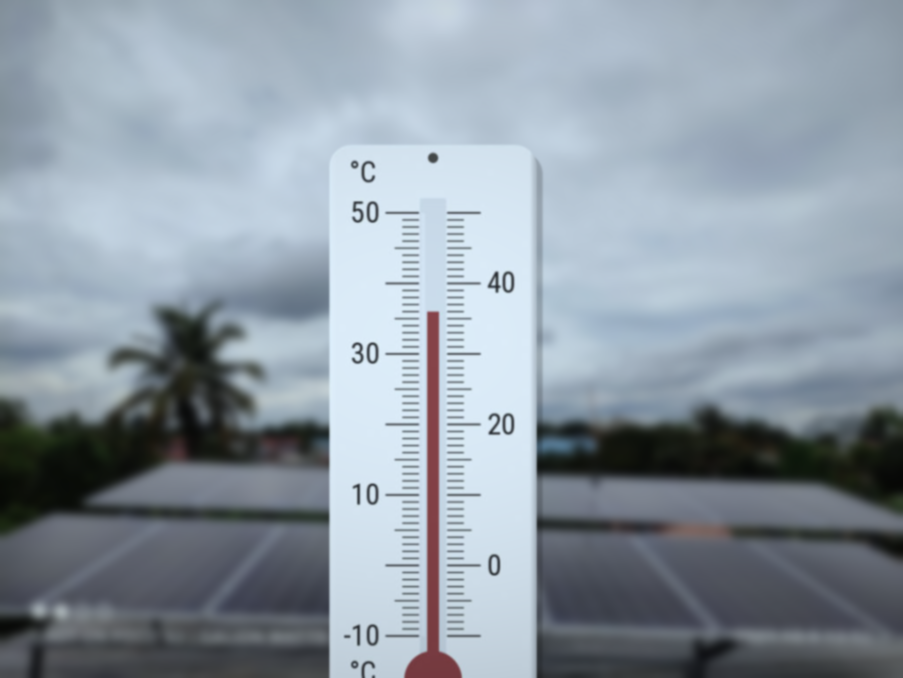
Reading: **36** °C
